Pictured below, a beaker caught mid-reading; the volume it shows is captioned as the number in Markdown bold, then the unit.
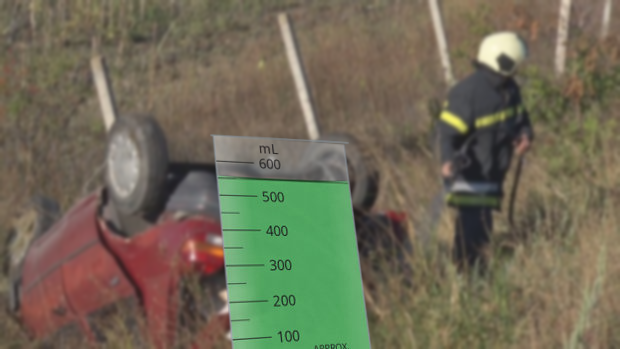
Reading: **550** mL
